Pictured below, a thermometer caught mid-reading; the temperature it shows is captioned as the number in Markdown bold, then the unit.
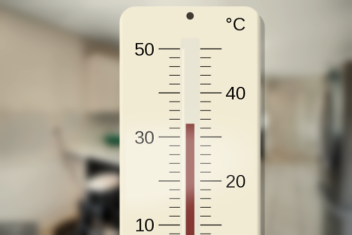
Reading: **33** °C
